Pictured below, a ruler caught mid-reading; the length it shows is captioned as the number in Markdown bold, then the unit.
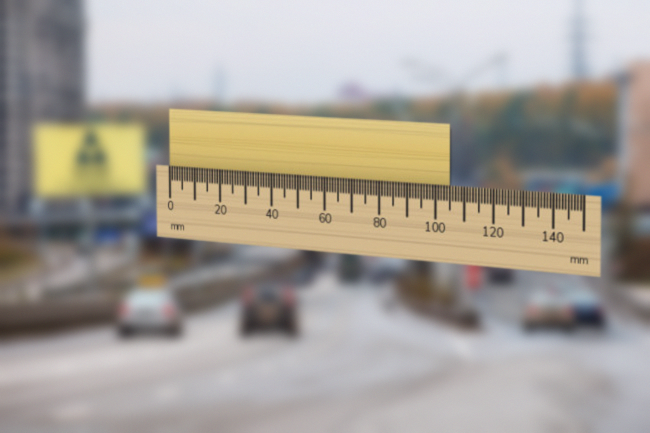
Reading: **105** mm
